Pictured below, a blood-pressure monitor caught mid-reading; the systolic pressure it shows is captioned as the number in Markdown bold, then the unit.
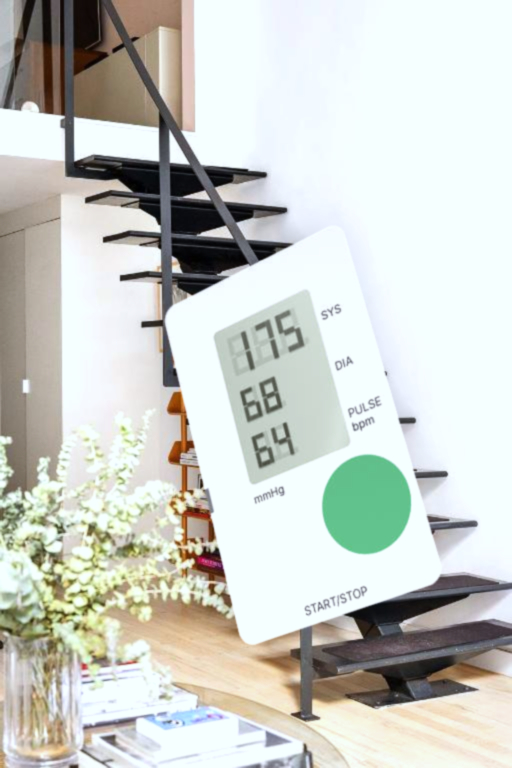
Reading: **175** mmHg
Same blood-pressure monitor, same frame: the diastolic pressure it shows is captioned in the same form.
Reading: **68** mmHg
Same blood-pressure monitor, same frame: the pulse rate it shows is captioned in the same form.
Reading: **64** bpm
